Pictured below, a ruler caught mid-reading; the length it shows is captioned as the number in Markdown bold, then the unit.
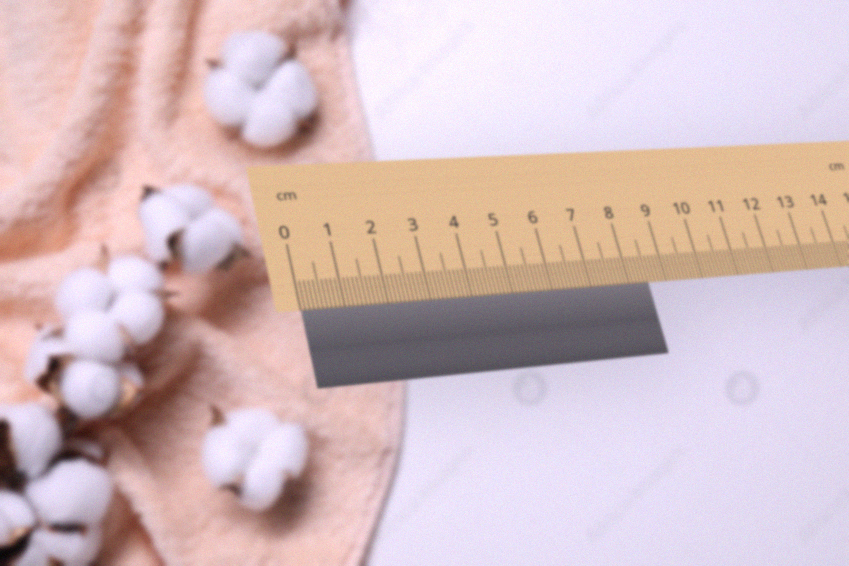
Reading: **8.5** cm
